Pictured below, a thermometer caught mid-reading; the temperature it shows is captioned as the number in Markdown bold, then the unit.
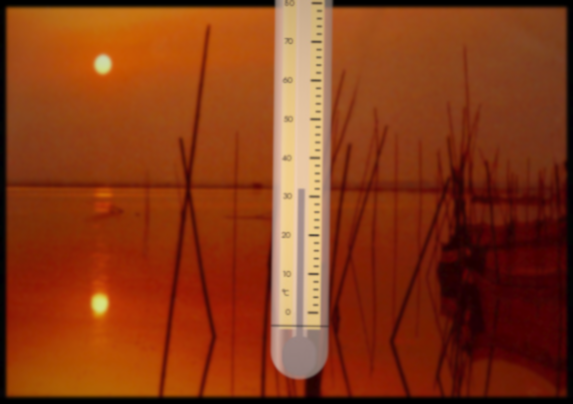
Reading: **32** °C
